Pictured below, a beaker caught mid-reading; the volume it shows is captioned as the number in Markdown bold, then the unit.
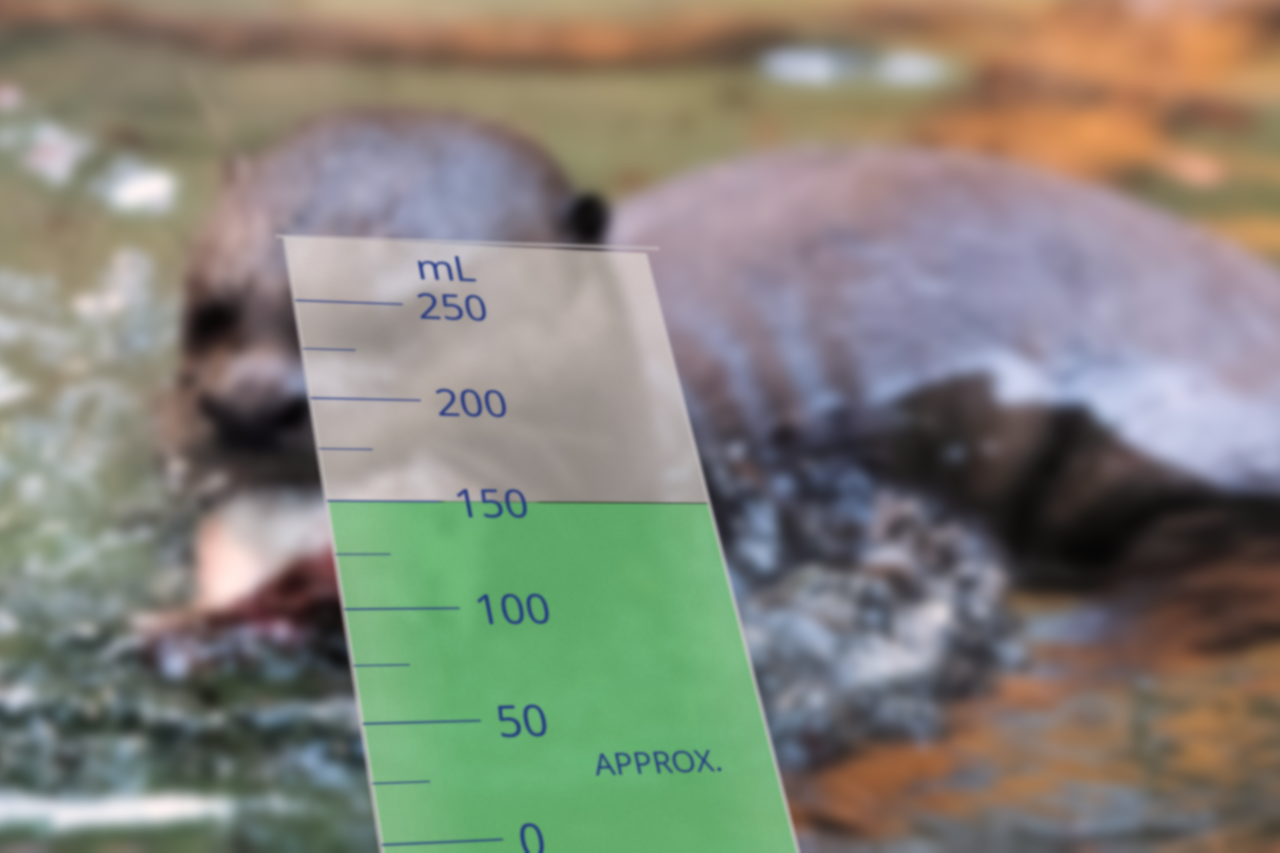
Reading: **150** mL
